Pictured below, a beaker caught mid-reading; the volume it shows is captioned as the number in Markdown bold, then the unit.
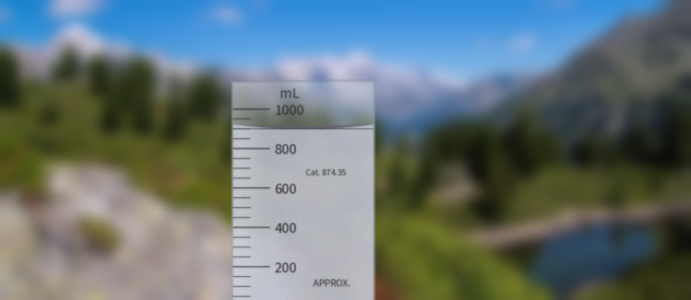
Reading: **900** mL
